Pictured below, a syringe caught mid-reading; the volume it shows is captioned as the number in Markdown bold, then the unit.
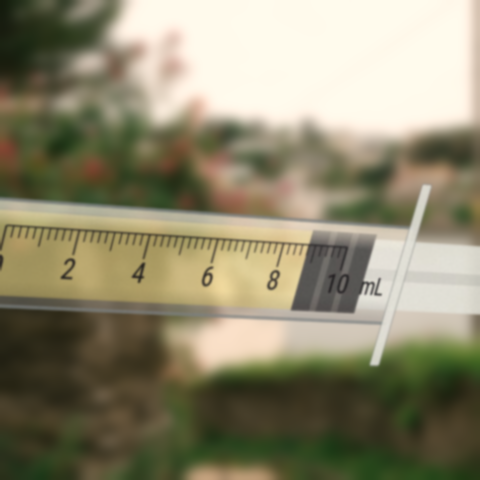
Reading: **8.8** mL
